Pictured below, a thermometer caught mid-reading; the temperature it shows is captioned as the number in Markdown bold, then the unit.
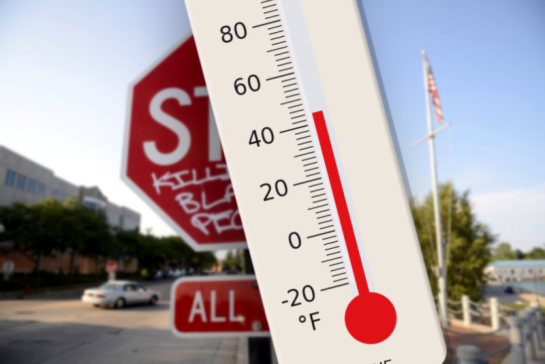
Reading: **44** °F
